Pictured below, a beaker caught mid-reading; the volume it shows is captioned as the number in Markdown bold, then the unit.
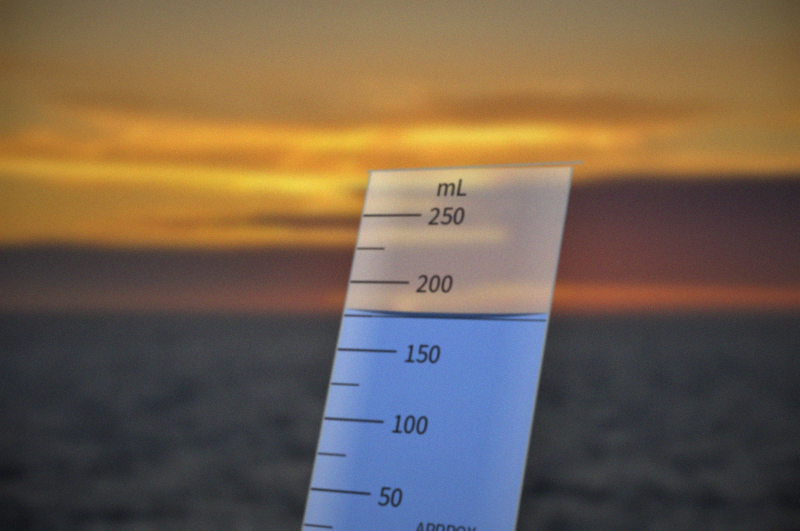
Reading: **175** mL
